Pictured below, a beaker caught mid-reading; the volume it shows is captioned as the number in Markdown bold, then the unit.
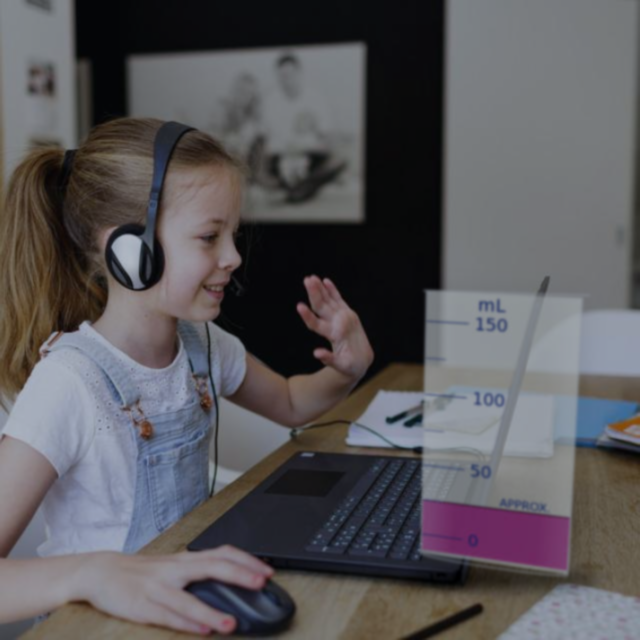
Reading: **25** mL
